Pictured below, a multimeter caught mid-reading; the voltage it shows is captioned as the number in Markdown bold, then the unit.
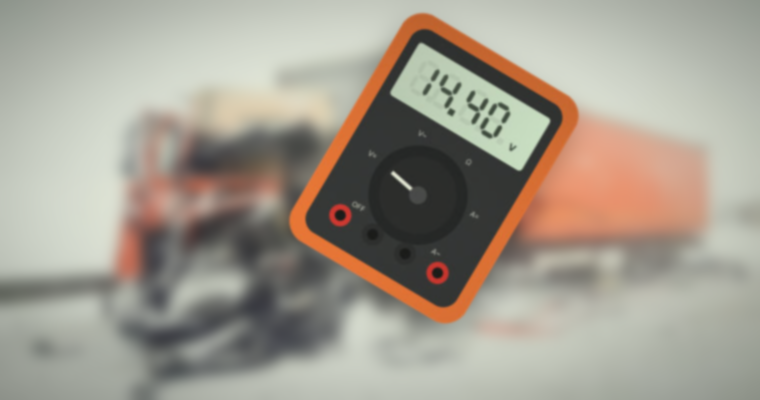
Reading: **14.40** V
